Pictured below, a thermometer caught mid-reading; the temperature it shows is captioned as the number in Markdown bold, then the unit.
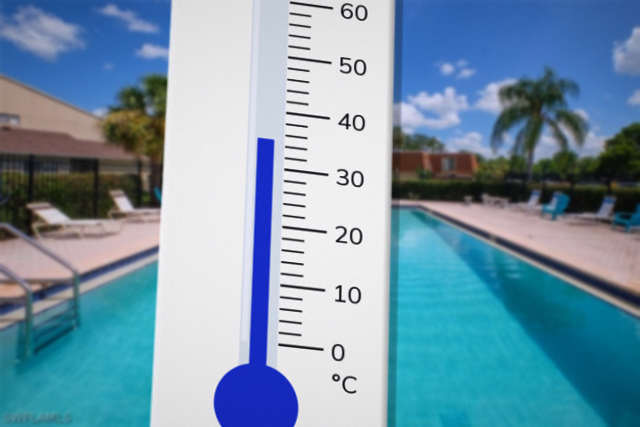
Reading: **35** °C
